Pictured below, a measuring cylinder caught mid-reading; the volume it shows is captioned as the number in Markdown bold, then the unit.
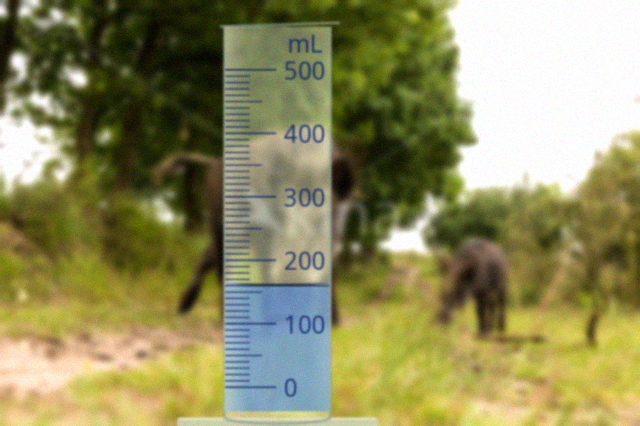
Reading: **160** mL
